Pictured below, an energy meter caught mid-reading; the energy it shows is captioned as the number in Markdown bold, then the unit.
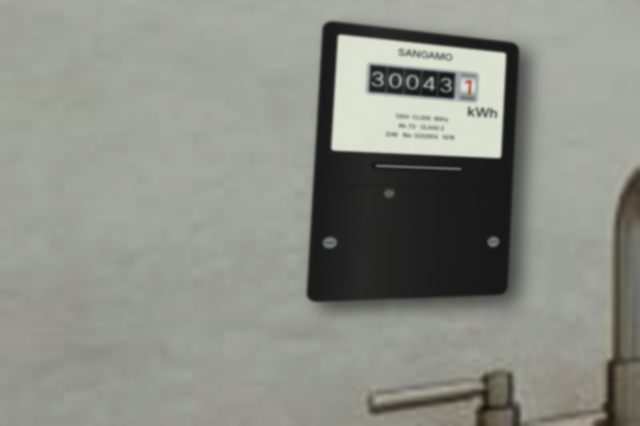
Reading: **30043.1** kWh
